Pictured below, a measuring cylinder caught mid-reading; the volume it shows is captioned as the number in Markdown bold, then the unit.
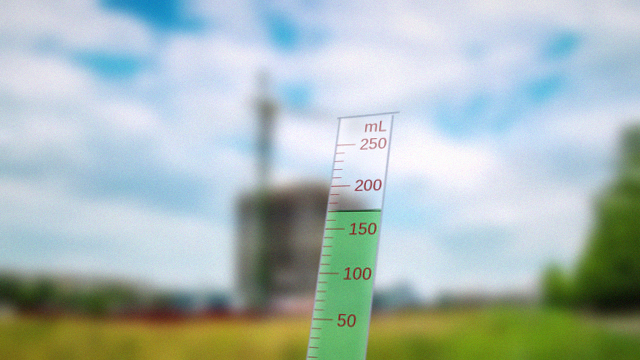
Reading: **170** mL
